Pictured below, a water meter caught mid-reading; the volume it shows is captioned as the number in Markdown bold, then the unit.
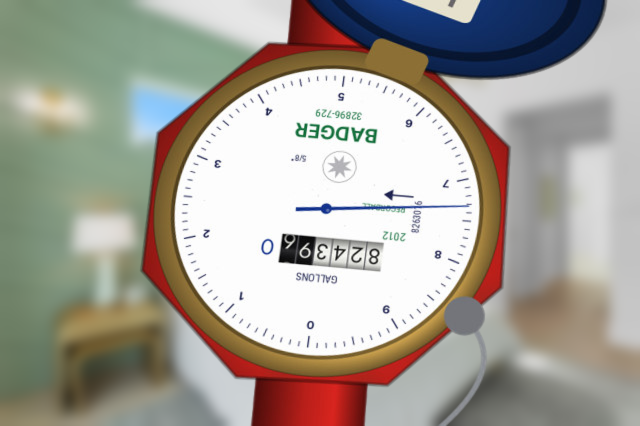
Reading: **8243957.3** gal
